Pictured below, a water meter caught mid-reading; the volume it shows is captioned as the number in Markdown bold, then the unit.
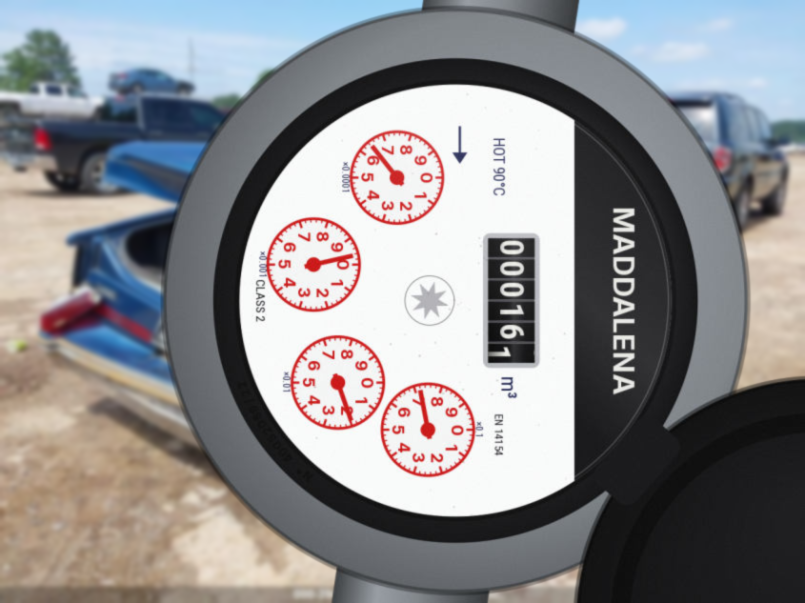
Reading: **160.7196** m³
